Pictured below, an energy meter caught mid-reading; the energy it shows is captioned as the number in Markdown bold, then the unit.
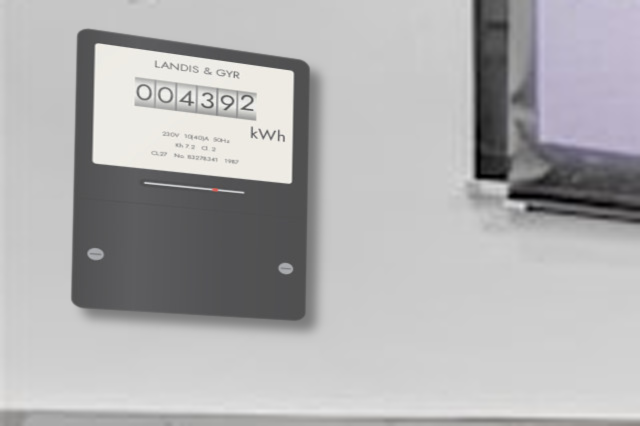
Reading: **4392** kWh
